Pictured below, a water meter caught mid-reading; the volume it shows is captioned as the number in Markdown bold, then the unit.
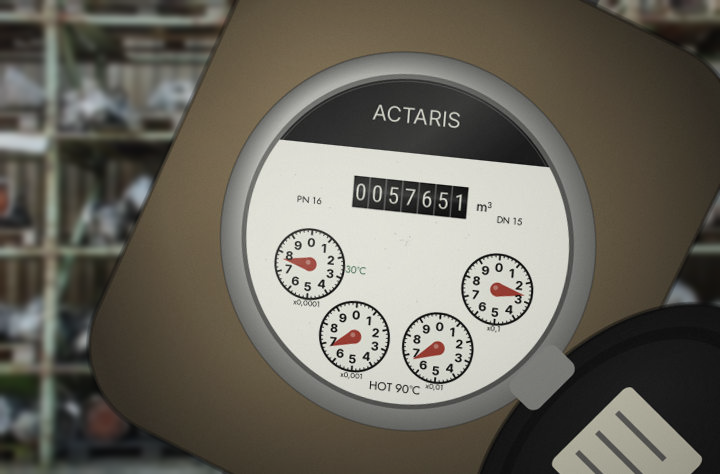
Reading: **57651.2667** m³
